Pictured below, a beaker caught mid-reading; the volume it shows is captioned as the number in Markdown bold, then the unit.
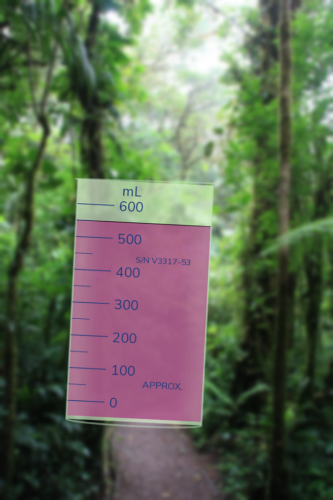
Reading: **550** mL
